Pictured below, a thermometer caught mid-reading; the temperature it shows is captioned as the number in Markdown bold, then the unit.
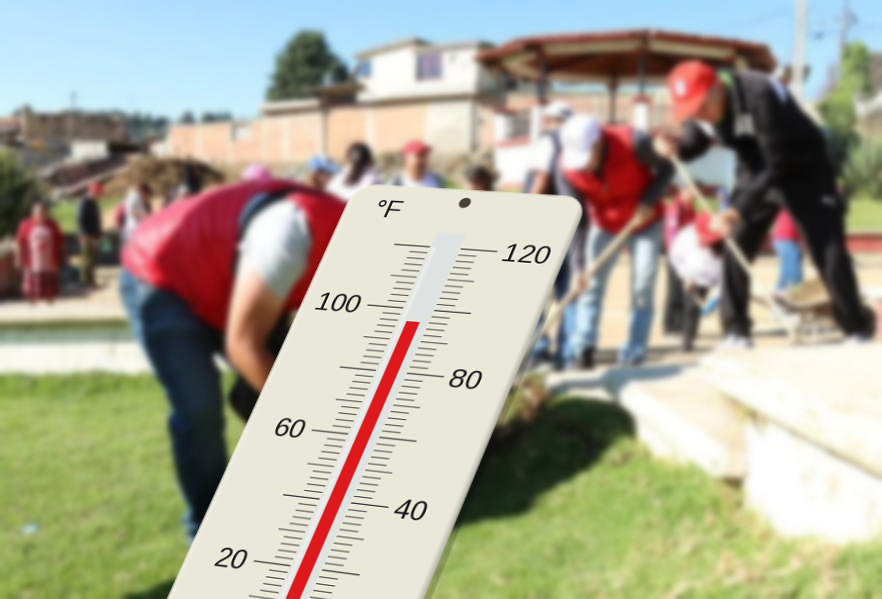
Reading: **96** °F
